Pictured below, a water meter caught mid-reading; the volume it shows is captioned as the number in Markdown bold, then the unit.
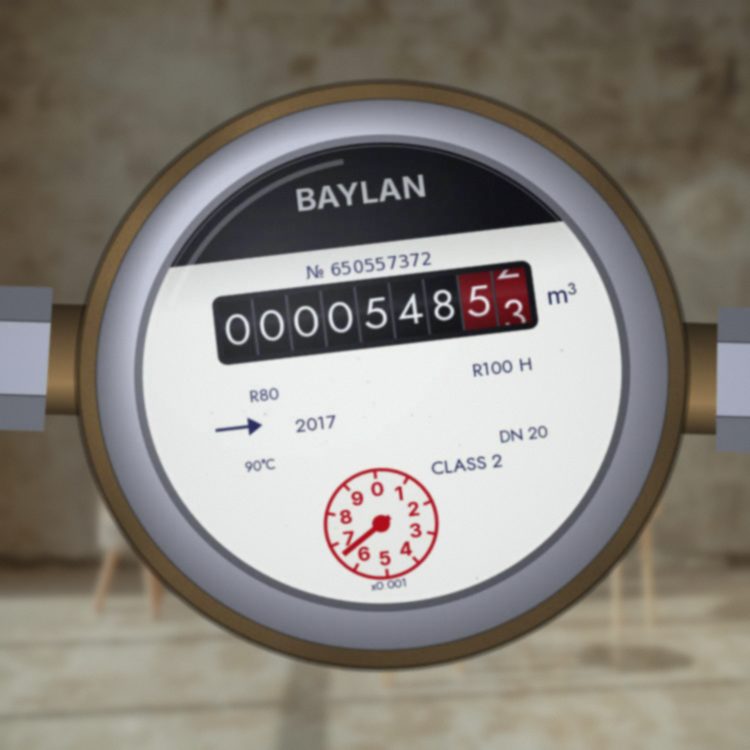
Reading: **548.526** m³
